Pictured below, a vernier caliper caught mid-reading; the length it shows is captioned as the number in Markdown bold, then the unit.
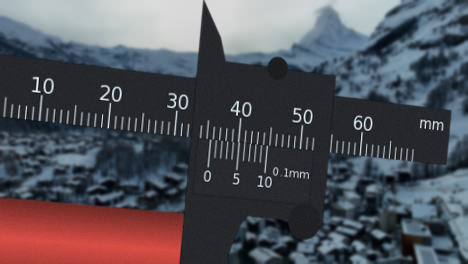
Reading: **35.6** mm
